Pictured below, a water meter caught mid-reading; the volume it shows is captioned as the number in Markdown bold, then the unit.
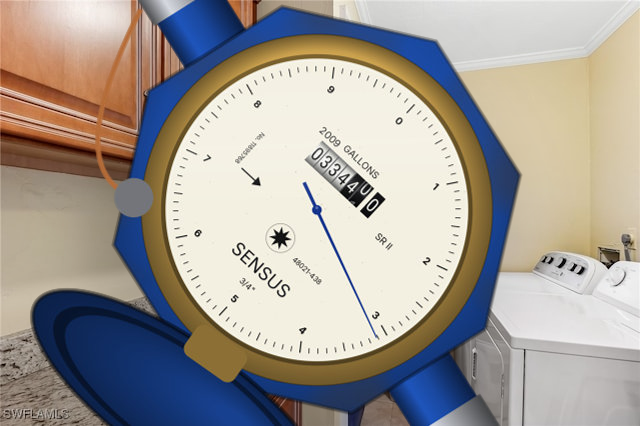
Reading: **334403.1** gal
